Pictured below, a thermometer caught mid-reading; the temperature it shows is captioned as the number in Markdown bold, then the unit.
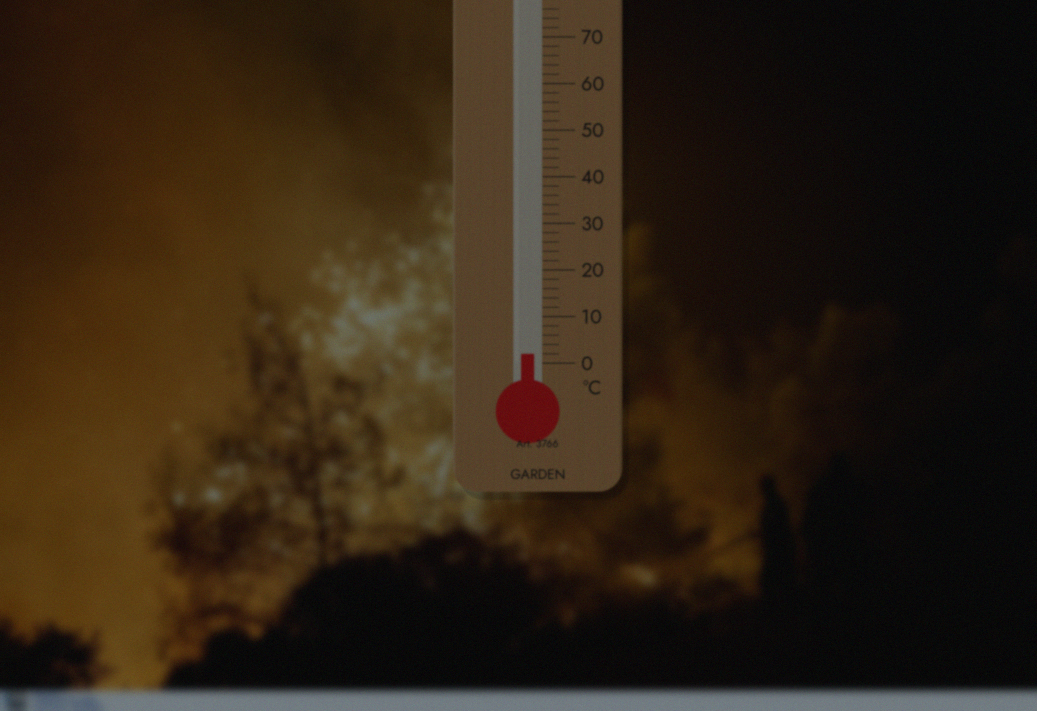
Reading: **2** °C
